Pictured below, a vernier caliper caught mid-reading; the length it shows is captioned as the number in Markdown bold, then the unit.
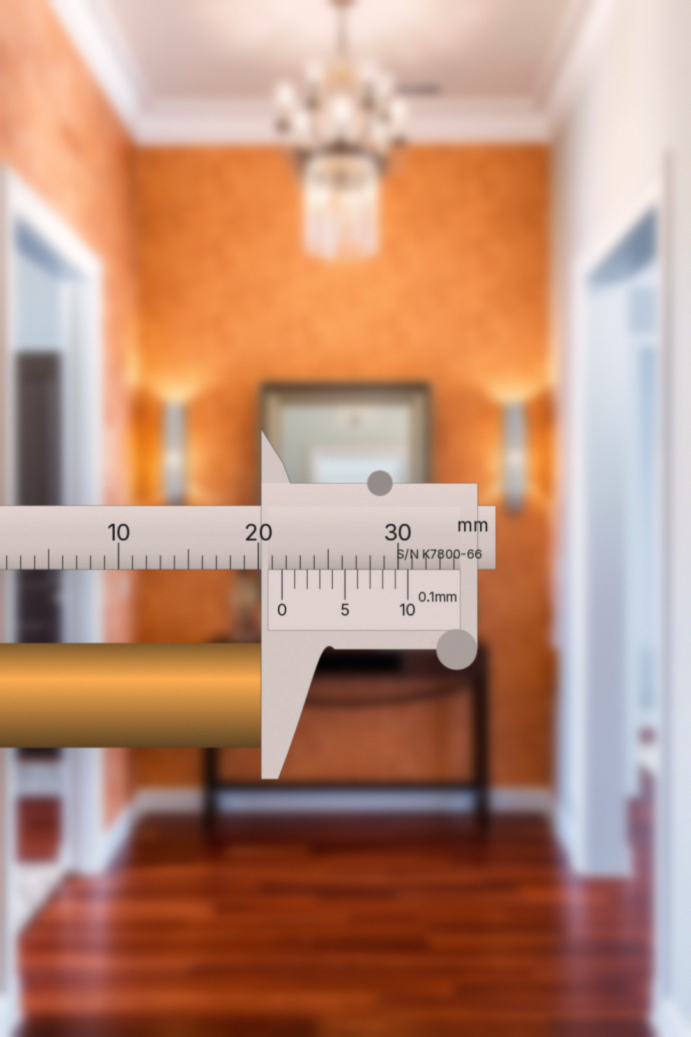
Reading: **21.7** mm
